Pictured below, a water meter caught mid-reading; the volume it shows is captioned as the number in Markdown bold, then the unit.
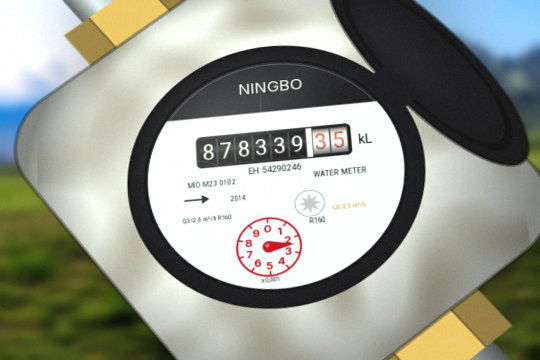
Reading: **878339.352** kL
